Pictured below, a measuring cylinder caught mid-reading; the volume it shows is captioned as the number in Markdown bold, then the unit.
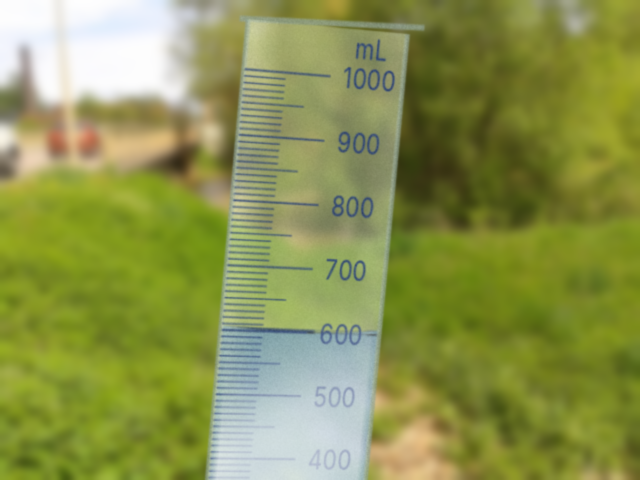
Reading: **600** mL
